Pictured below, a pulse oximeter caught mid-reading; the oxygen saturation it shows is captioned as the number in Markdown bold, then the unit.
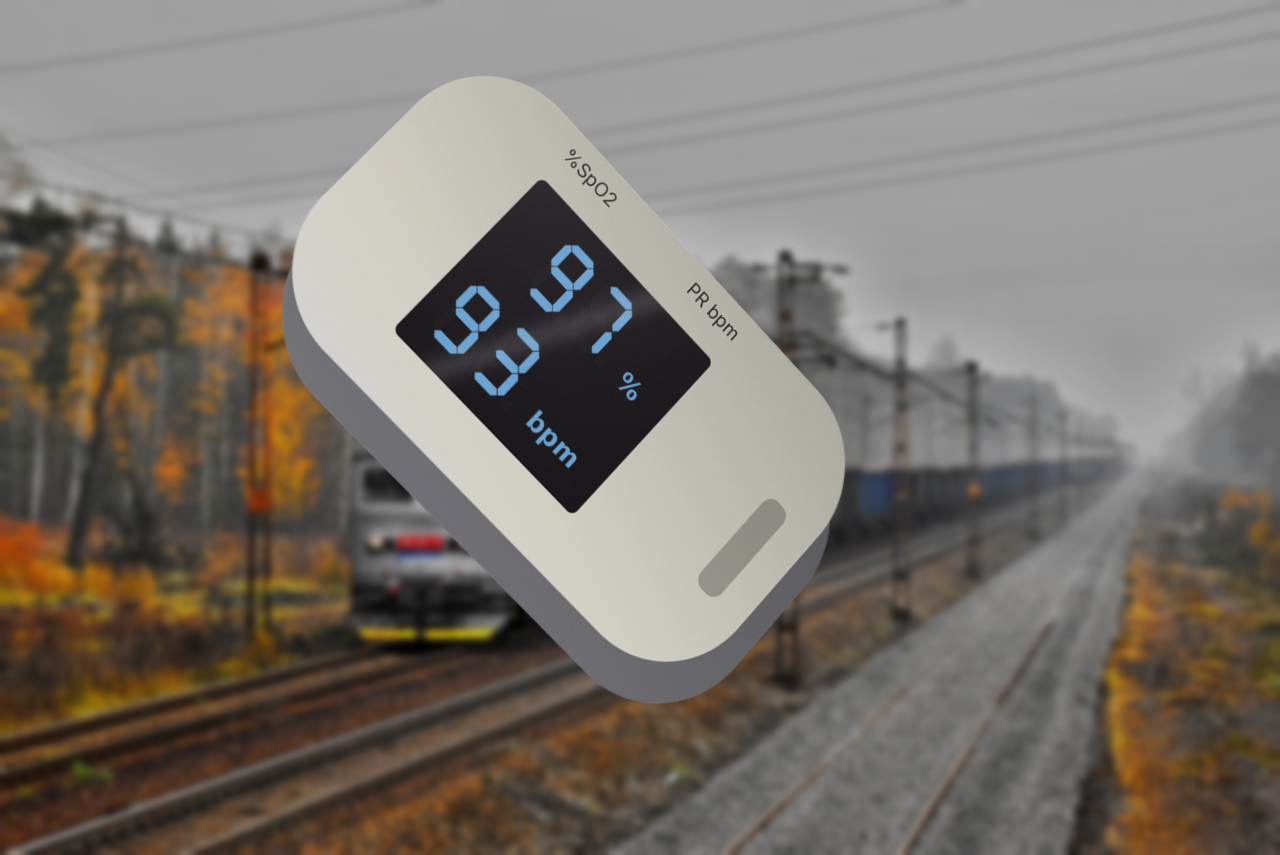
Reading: **97** %
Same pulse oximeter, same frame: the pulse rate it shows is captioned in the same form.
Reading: **93** bpm
